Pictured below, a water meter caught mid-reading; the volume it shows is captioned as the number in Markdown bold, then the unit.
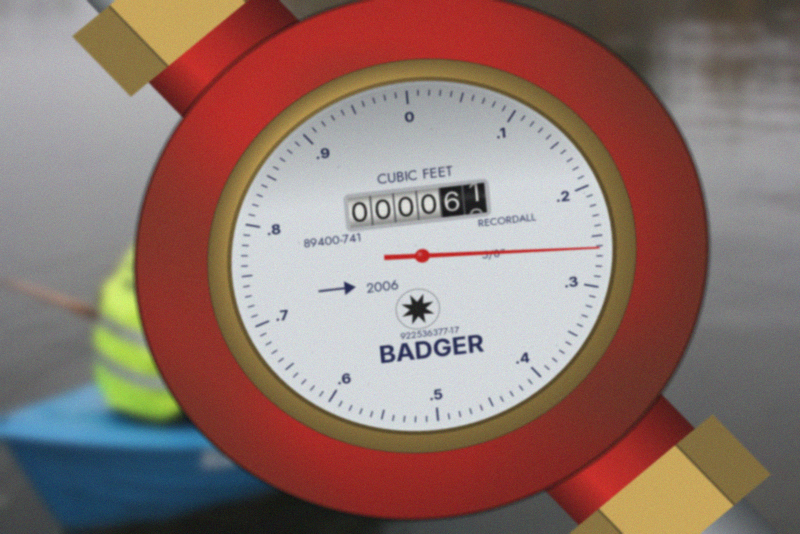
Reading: **61.26** ft³
